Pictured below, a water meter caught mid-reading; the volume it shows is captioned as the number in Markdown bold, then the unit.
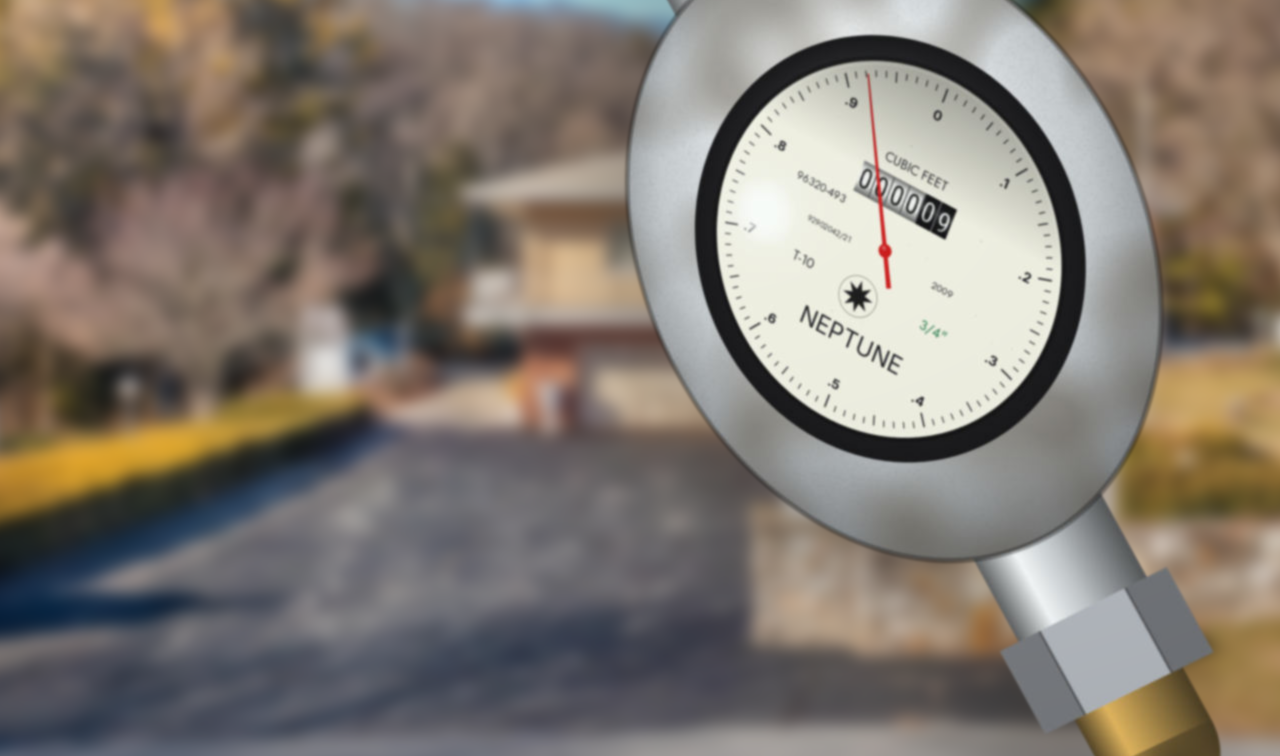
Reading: **8.92** ft³
